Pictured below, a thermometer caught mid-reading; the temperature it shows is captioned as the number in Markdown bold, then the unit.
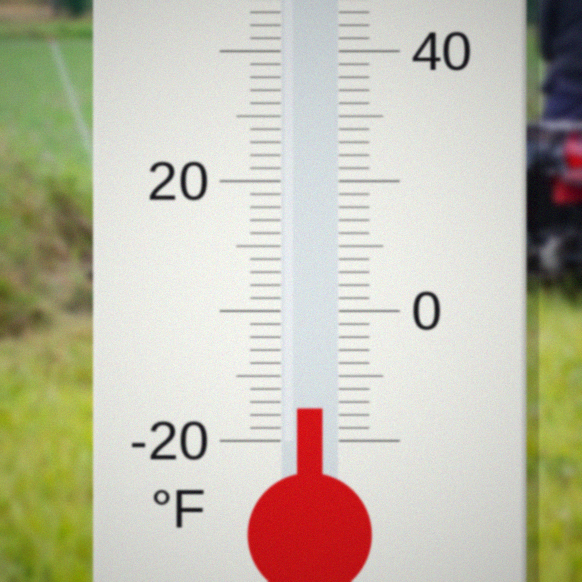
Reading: **-15** °F
